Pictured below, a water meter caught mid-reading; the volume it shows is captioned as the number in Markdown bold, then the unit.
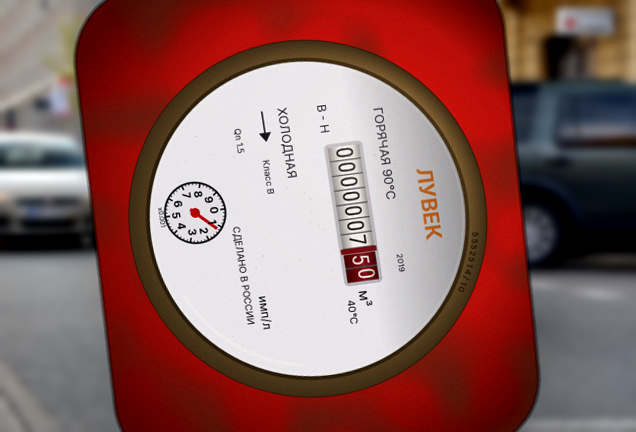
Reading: **7.501** m³
